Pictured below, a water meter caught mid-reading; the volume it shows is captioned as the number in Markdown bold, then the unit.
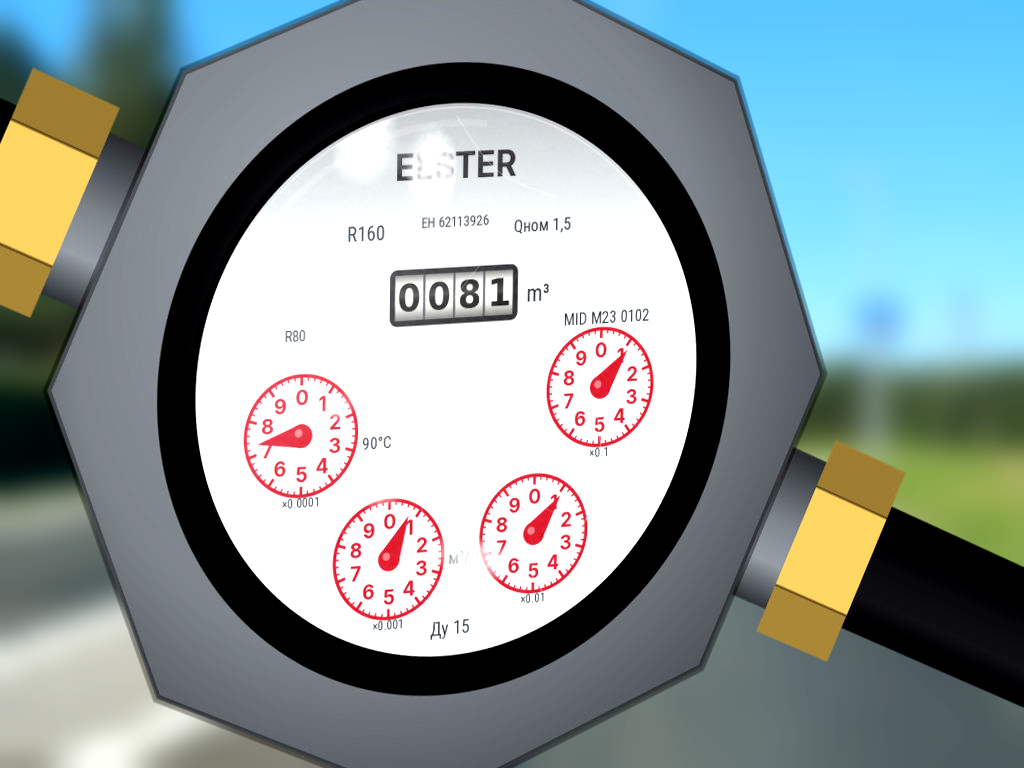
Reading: **81.1107** m³
